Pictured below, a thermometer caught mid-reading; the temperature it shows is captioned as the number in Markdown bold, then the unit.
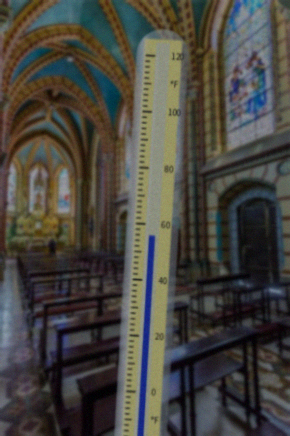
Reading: **56** °F
